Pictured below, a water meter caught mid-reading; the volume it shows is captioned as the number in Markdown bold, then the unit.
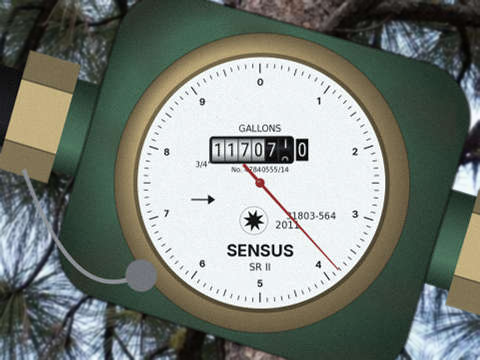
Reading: **1170713.8** gal
